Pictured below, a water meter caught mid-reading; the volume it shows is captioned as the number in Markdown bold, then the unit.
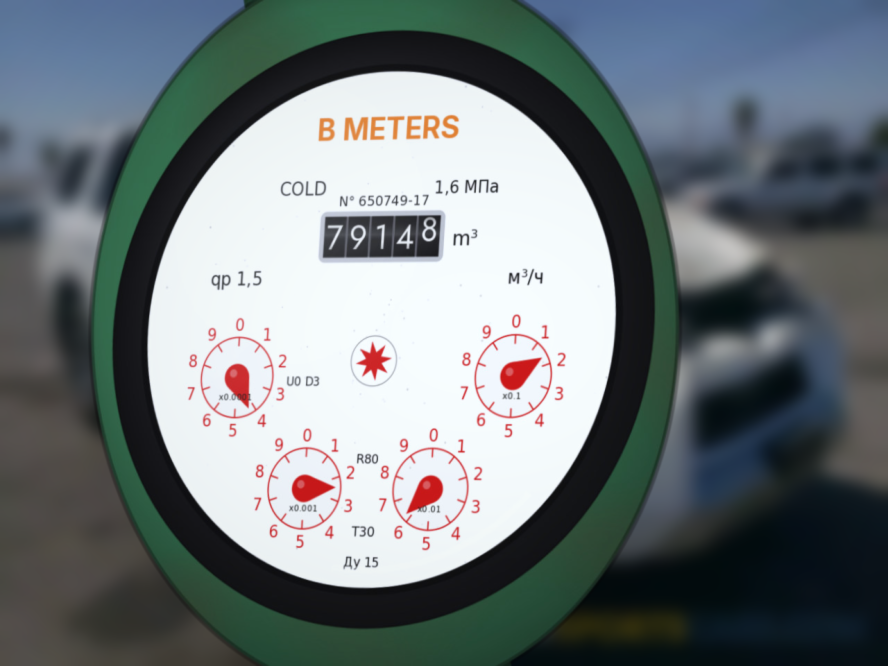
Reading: **79148.1624** m³
